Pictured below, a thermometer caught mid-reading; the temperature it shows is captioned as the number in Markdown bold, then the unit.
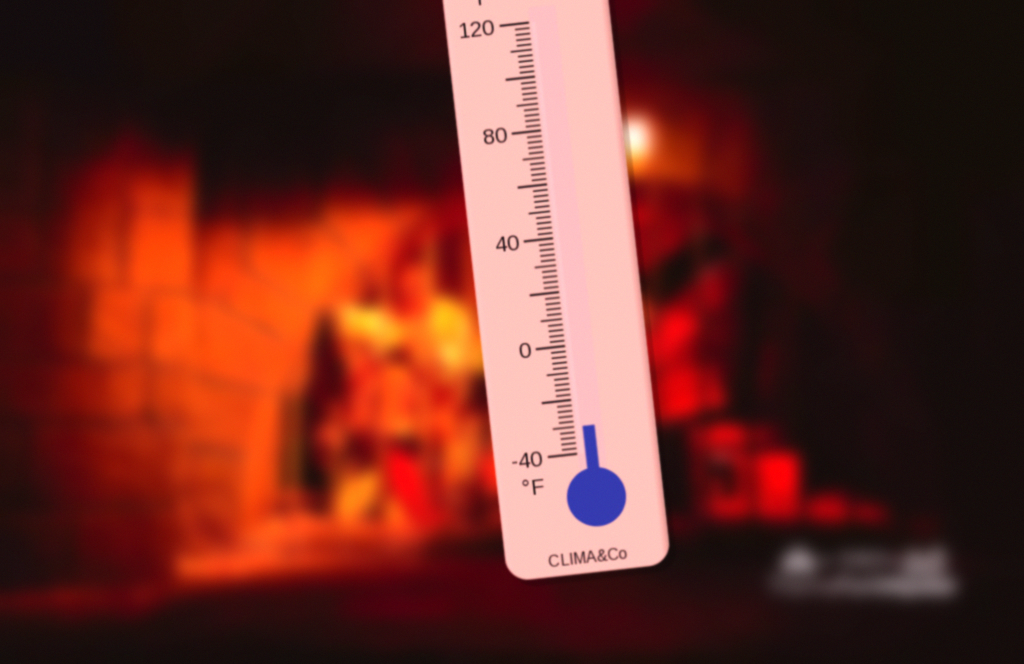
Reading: **-30** °F
